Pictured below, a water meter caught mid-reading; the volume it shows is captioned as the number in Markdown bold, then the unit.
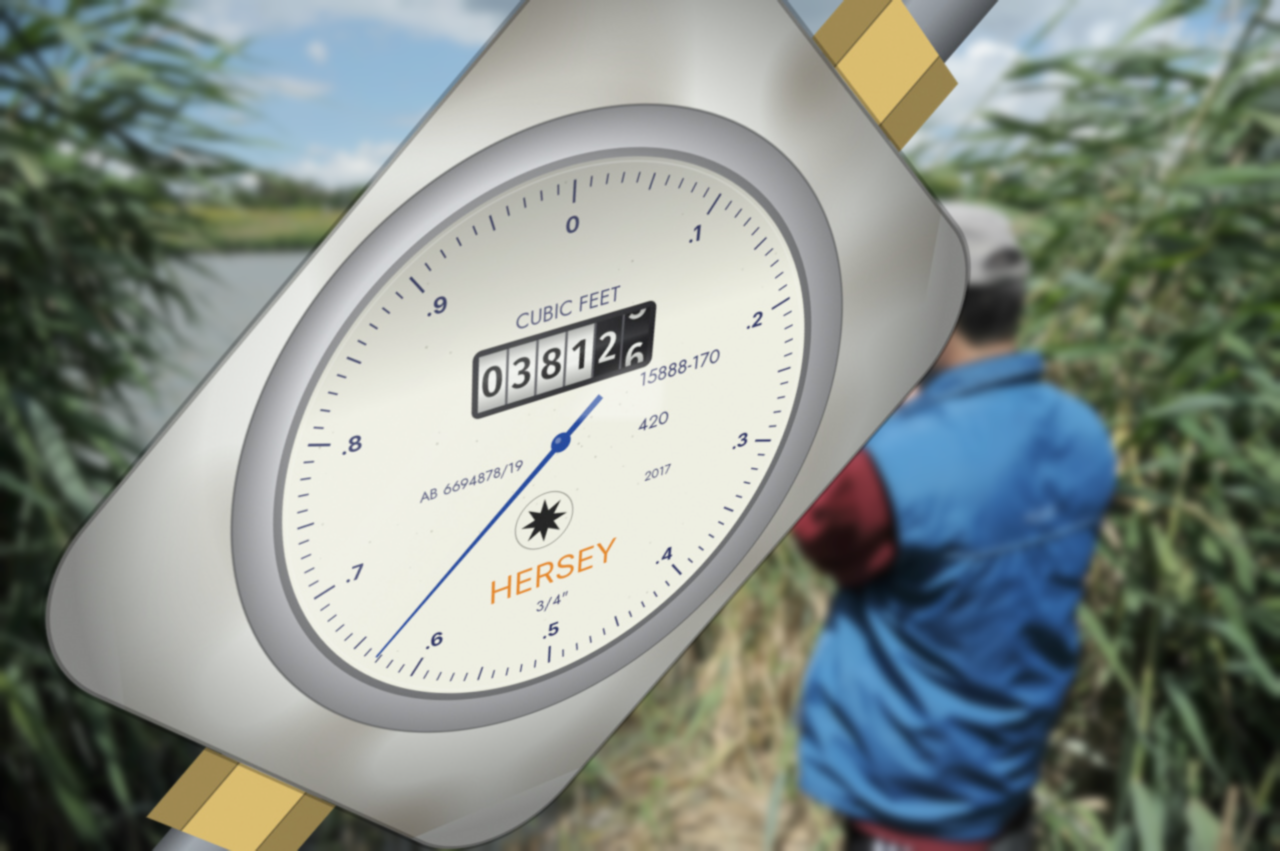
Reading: **38125.63** ft³
